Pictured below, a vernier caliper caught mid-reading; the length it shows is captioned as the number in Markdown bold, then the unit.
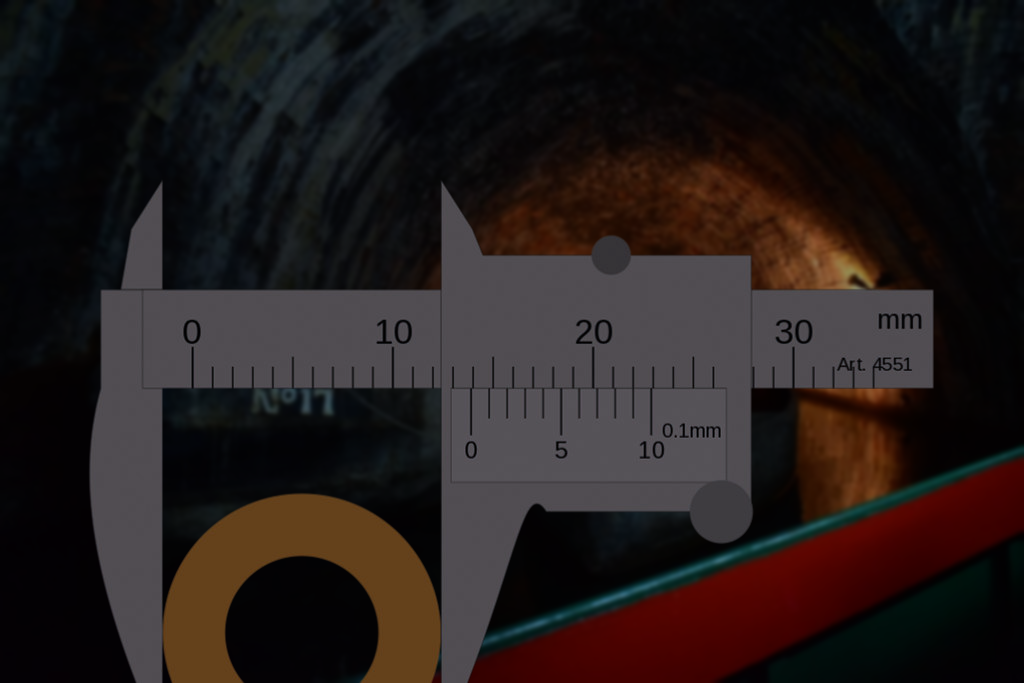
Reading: **13.9** mm
